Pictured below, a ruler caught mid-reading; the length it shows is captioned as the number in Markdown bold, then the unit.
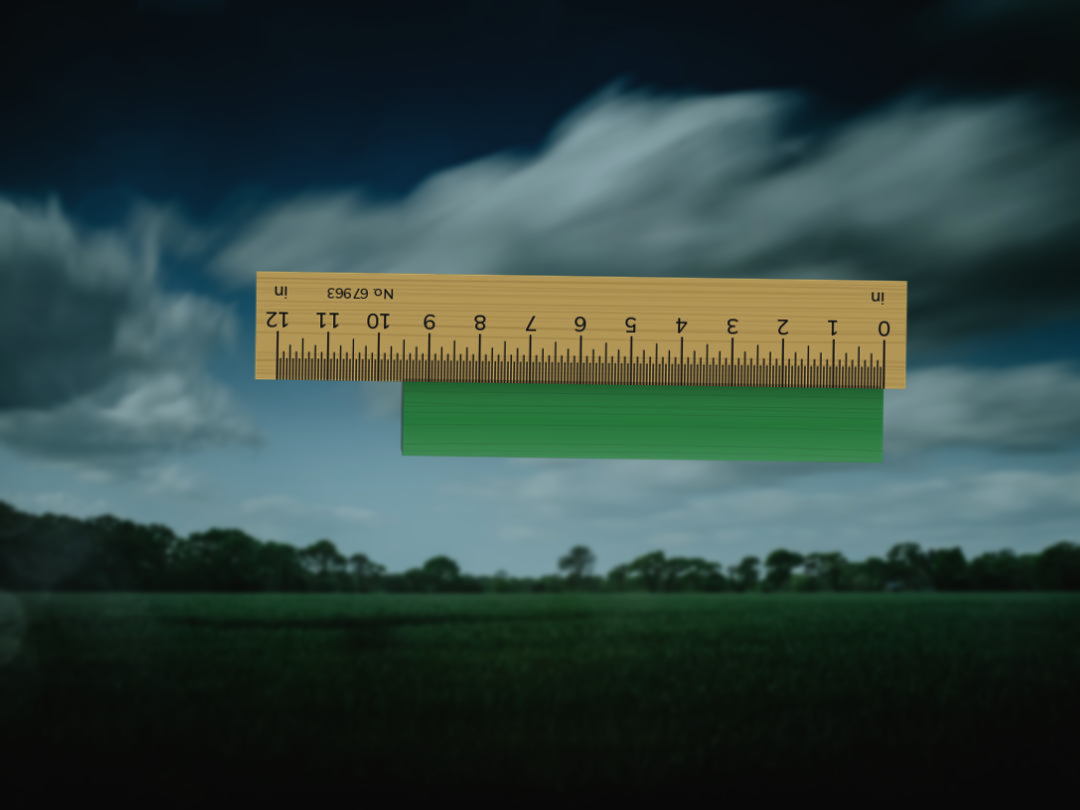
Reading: **9.5** in
